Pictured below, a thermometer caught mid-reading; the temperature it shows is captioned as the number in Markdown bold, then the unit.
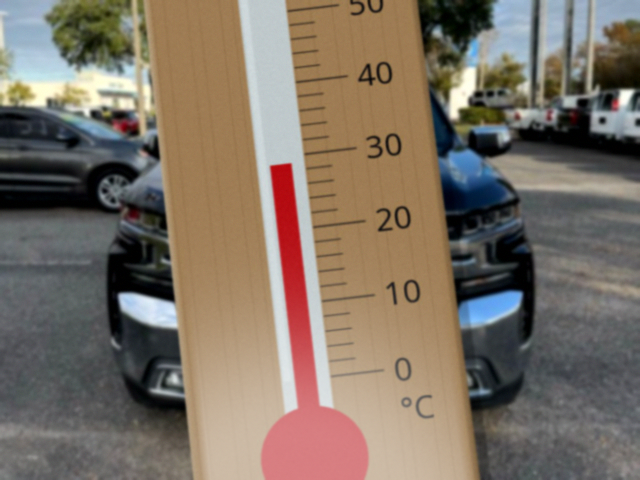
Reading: **29** °C
